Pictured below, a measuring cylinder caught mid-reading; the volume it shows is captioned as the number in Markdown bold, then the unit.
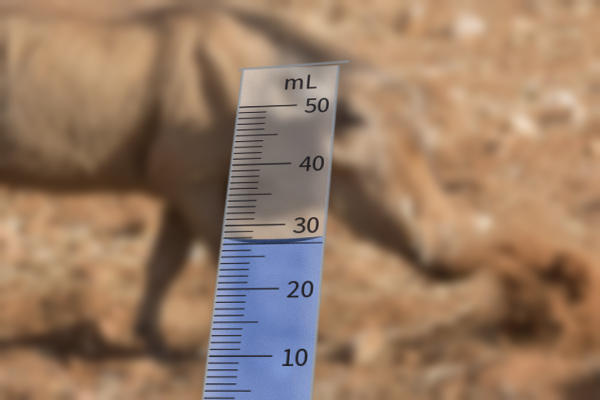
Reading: **27** mL
